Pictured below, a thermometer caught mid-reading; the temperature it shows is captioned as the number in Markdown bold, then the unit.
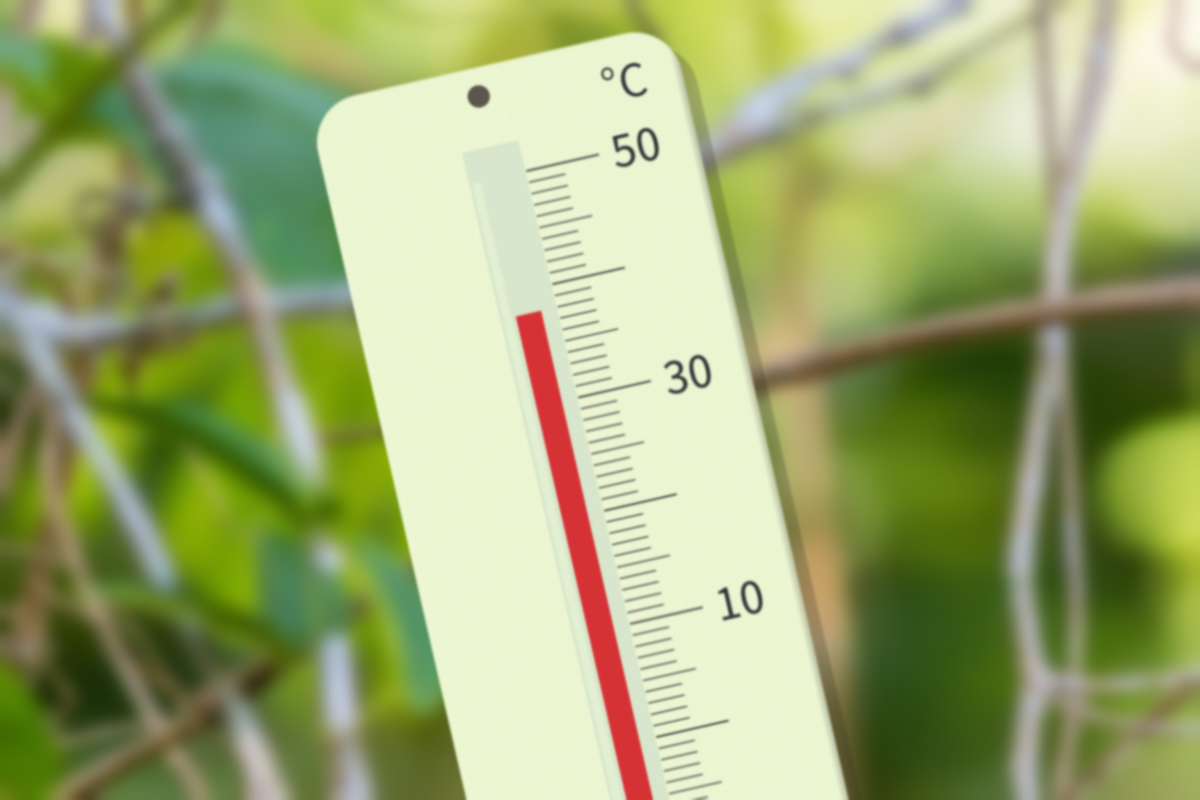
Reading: **38** °C
